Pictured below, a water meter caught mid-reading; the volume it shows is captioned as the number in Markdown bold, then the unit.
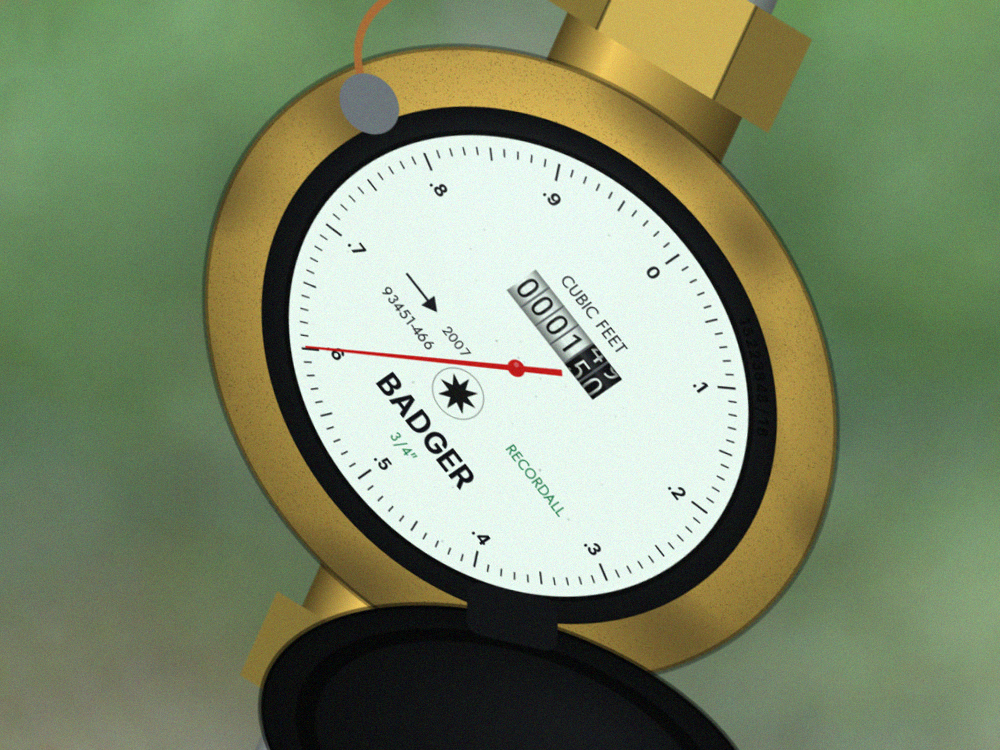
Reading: **149.60** ft³
